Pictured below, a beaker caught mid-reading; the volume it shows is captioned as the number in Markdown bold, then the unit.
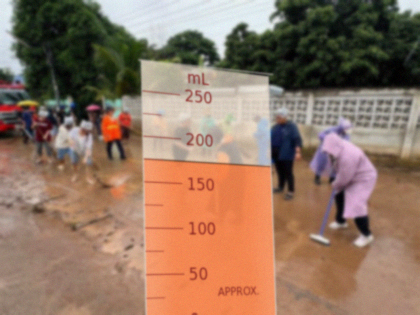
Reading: **175** mL
